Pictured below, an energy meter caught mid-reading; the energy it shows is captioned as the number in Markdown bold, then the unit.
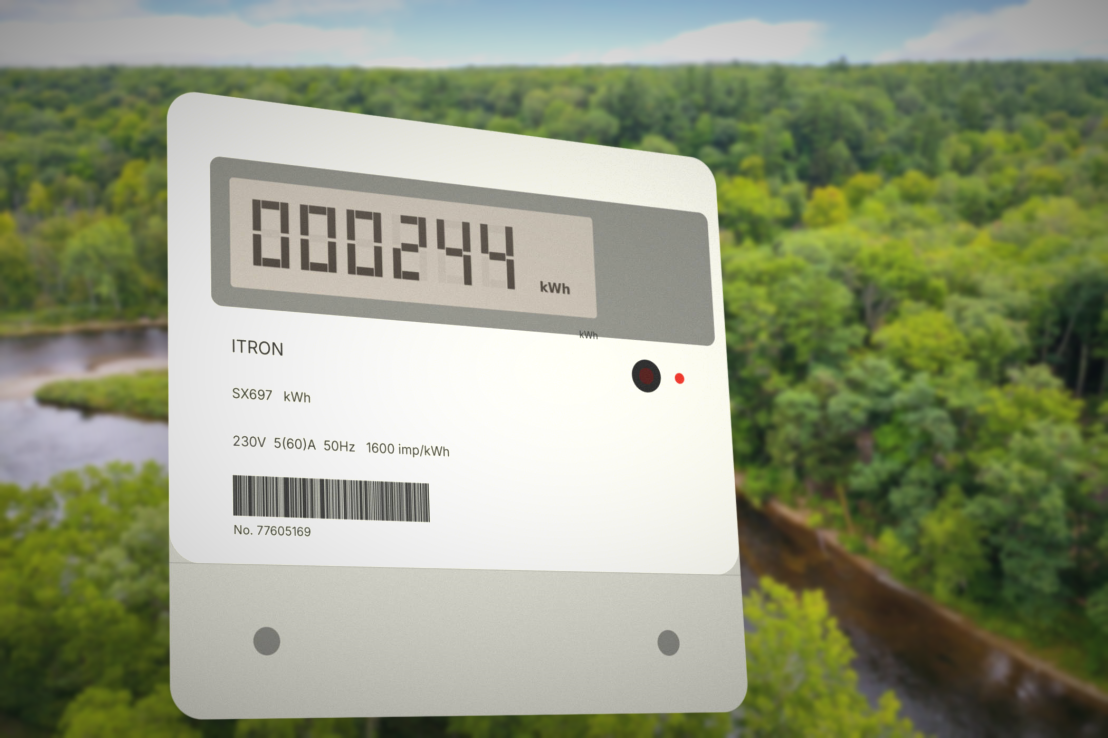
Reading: **244** kWh
